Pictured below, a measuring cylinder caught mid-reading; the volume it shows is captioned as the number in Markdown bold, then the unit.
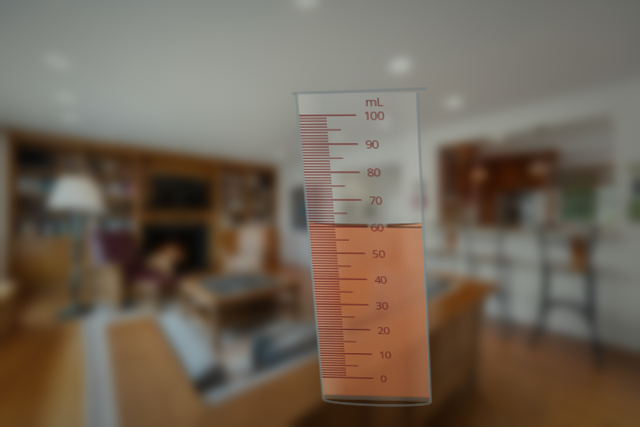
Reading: **60** mL
